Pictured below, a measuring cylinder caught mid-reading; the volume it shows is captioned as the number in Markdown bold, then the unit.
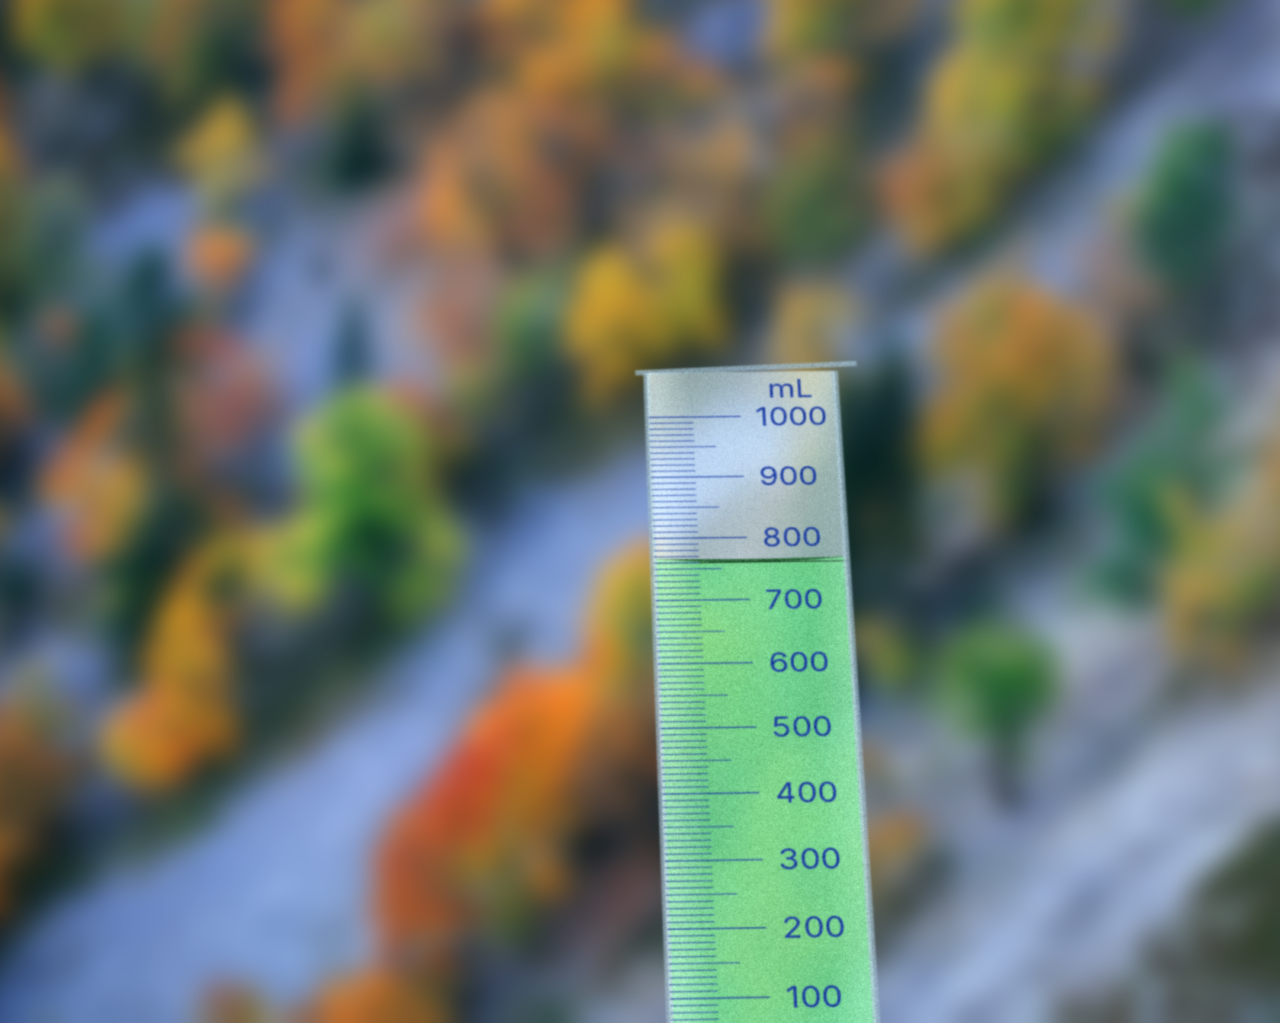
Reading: **760** mL
